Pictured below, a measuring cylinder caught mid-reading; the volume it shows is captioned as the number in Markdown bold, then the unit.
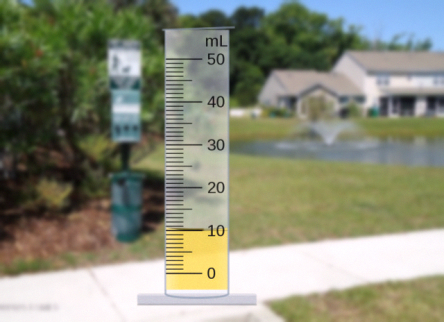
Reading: **10** mL
